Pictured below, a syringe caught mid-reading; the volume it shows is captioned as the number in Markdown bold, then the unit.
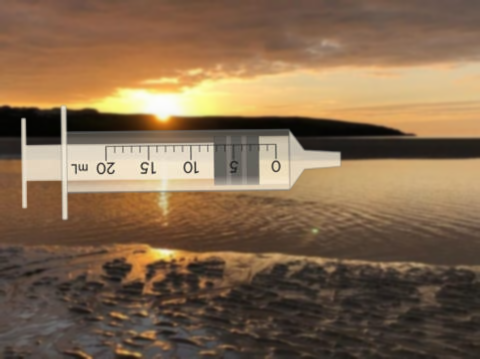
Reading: **2** mL
